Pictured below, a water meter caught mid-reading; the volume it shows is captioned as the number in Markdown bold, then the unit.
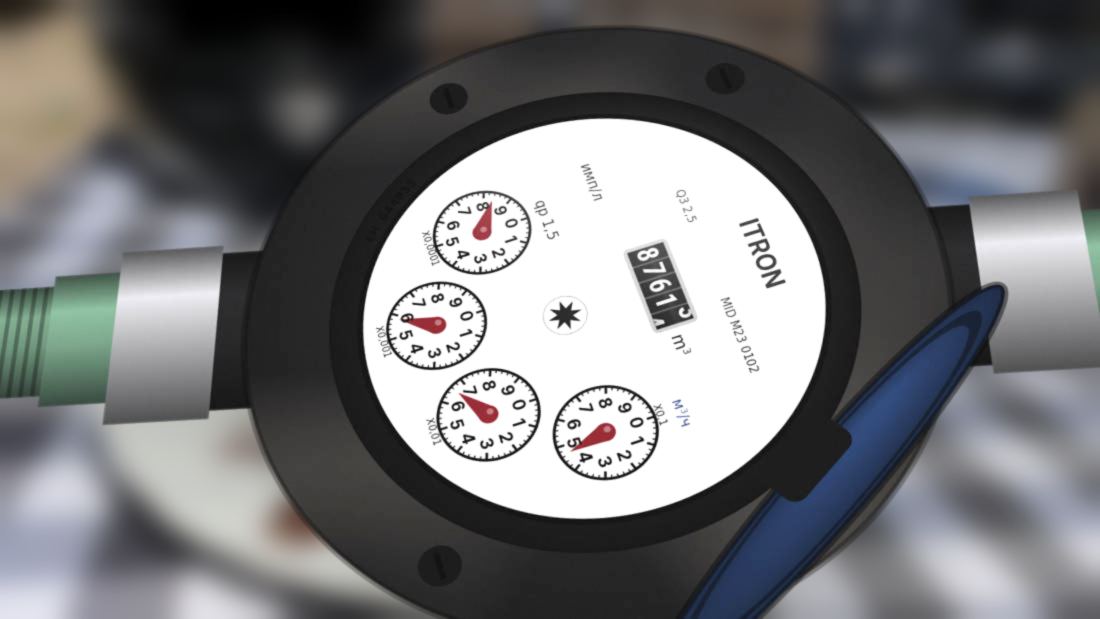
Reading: **87613.4658** m³
